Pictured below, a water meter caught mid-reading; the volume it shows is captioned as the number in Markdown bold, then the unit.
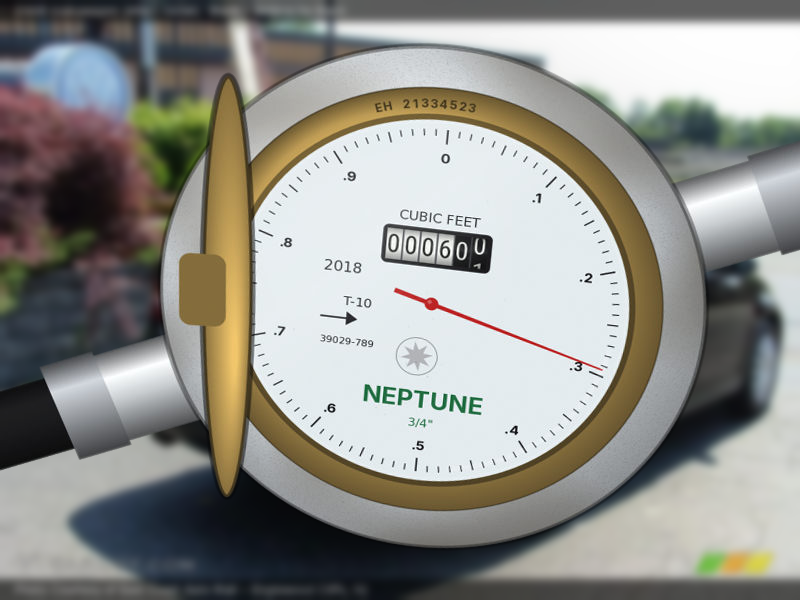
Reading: **600.29** ft³
